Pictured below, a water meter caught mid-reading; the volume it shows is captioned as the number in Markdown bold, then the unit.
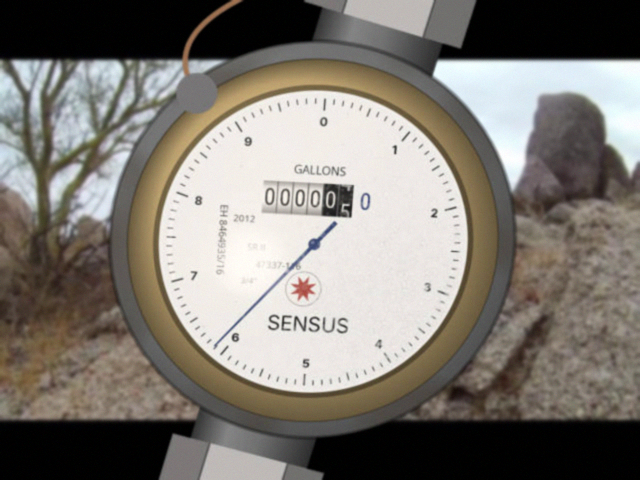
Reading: **46.1** gal
